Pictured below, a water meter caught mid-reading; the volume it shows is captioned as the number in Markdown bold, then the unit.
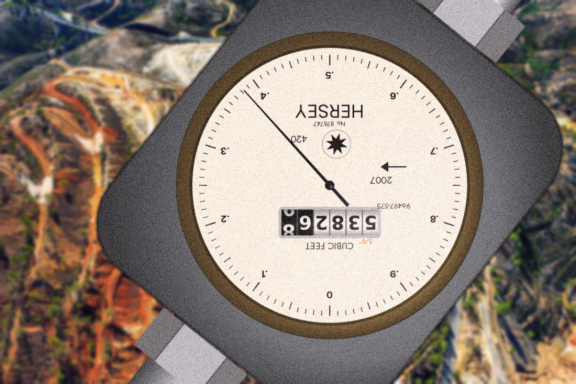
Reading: **538268.38** ft³
